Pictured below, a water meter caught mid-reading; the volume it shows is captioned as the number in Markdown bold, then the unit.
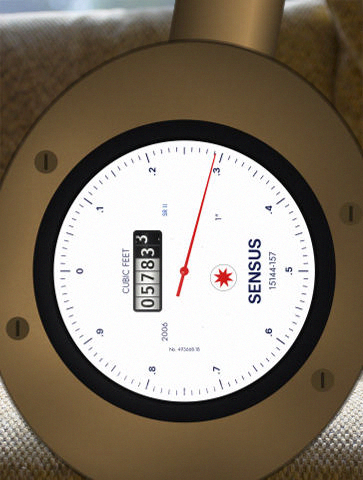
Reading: **57833.29** ft³
